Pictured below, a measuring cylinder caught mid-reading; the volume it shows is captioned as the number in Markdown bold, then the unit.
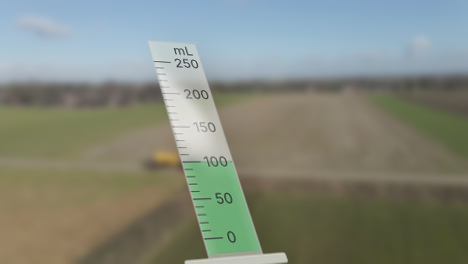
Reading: **100** mL
